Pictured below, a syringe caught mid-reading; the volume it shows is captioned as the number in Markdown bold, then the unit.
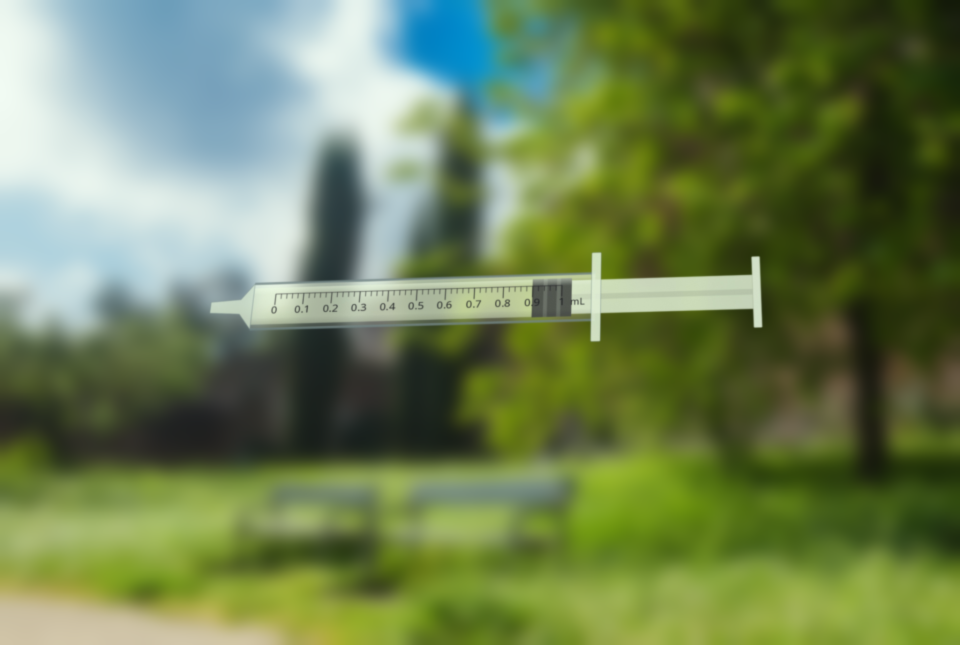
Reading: **0.9** mL
